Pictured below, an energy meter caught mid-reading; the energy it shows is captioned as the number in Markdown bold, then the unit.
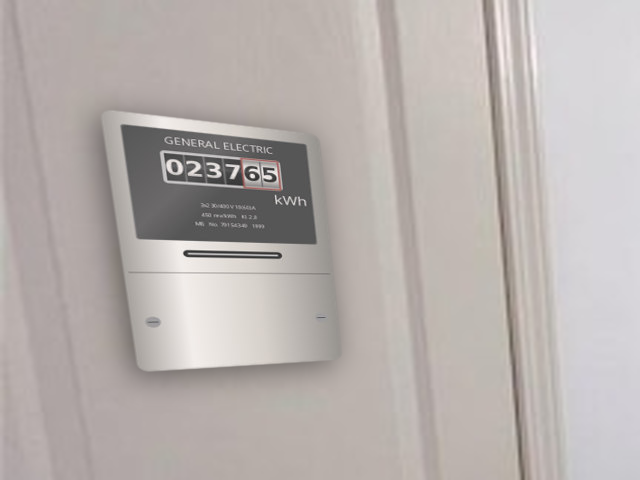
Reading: **237.65** kWh
